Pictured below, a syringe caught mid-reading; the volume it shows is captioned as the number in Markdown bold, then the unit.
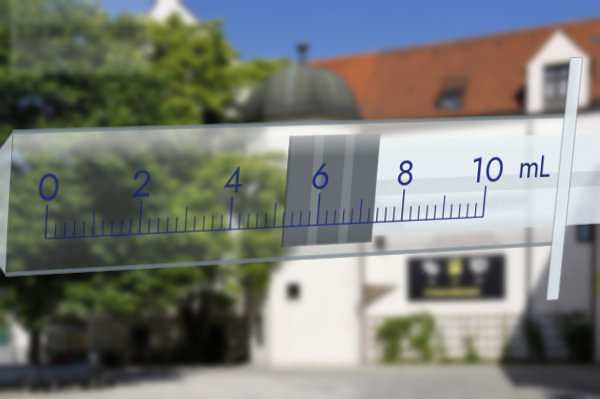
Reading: **5.2** mL
